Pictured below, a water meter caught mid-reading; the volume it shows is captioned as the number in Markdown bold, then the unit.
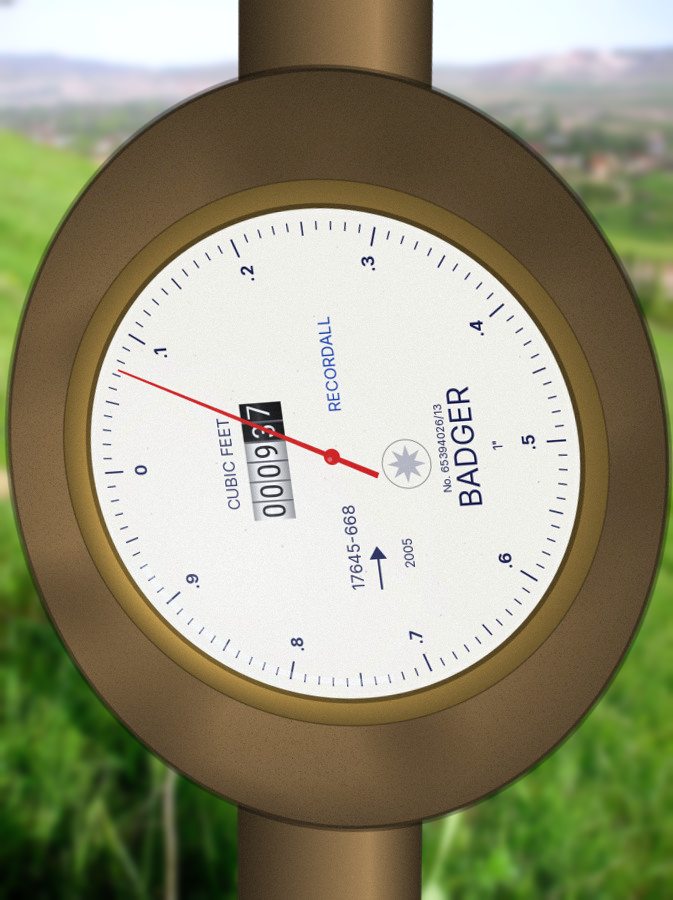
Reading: **937.07** ft³
